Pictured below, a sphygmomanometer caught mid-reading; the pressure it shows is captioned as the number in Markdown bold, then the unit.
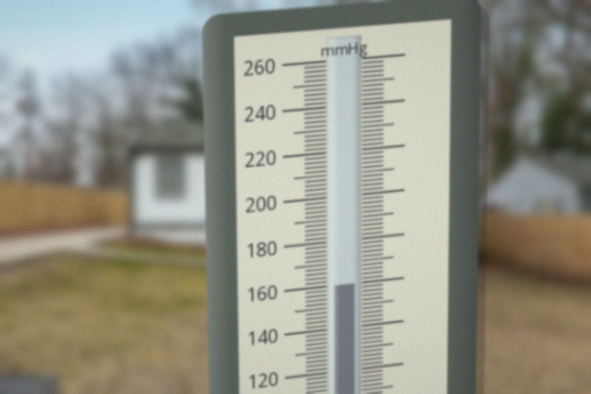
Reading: **160** mmHg
